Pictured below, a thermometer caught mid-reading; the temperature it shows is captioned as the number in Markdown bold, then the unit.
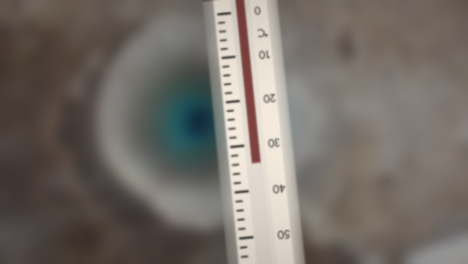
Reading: **34** °C
